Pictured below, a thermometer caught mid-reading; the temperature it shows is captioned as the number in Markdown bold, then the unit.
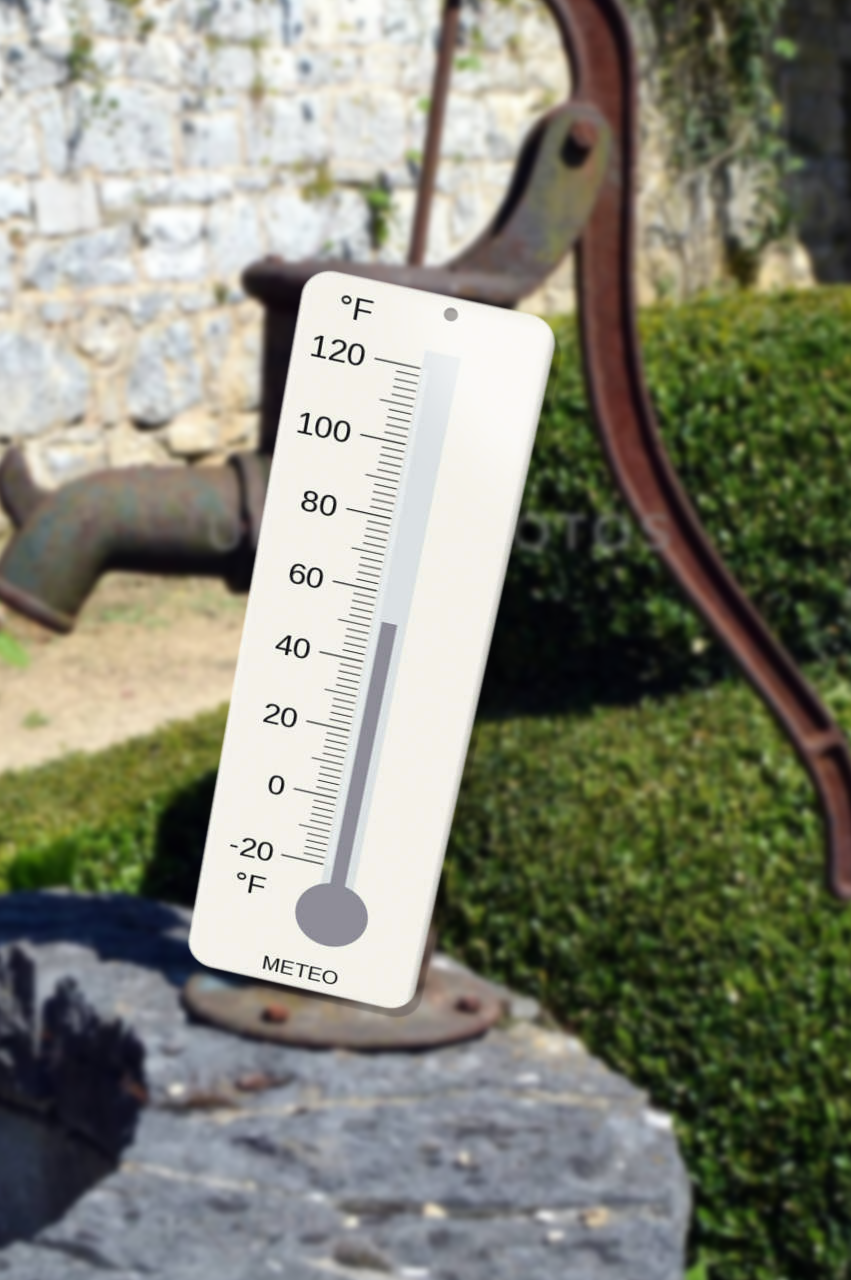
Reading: **52** °F
